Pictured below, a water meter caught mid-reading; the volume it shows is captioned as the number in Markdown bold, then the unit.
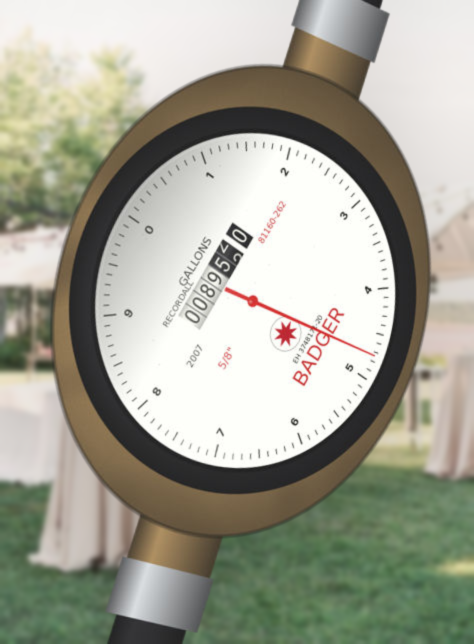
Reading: **89524.7** gal
